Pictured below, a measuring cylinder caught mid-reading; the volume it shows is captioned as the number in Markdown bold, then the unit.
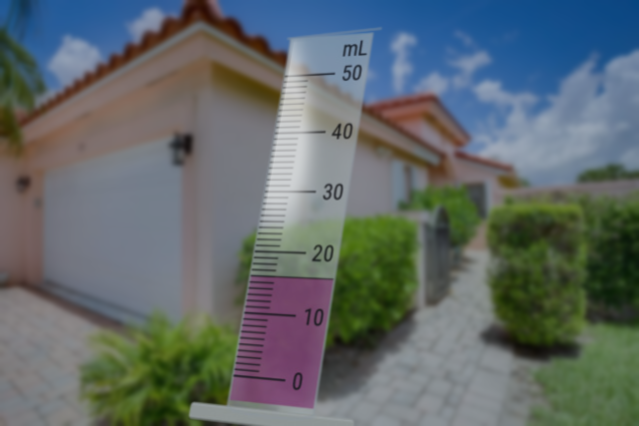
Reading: **16** mL
